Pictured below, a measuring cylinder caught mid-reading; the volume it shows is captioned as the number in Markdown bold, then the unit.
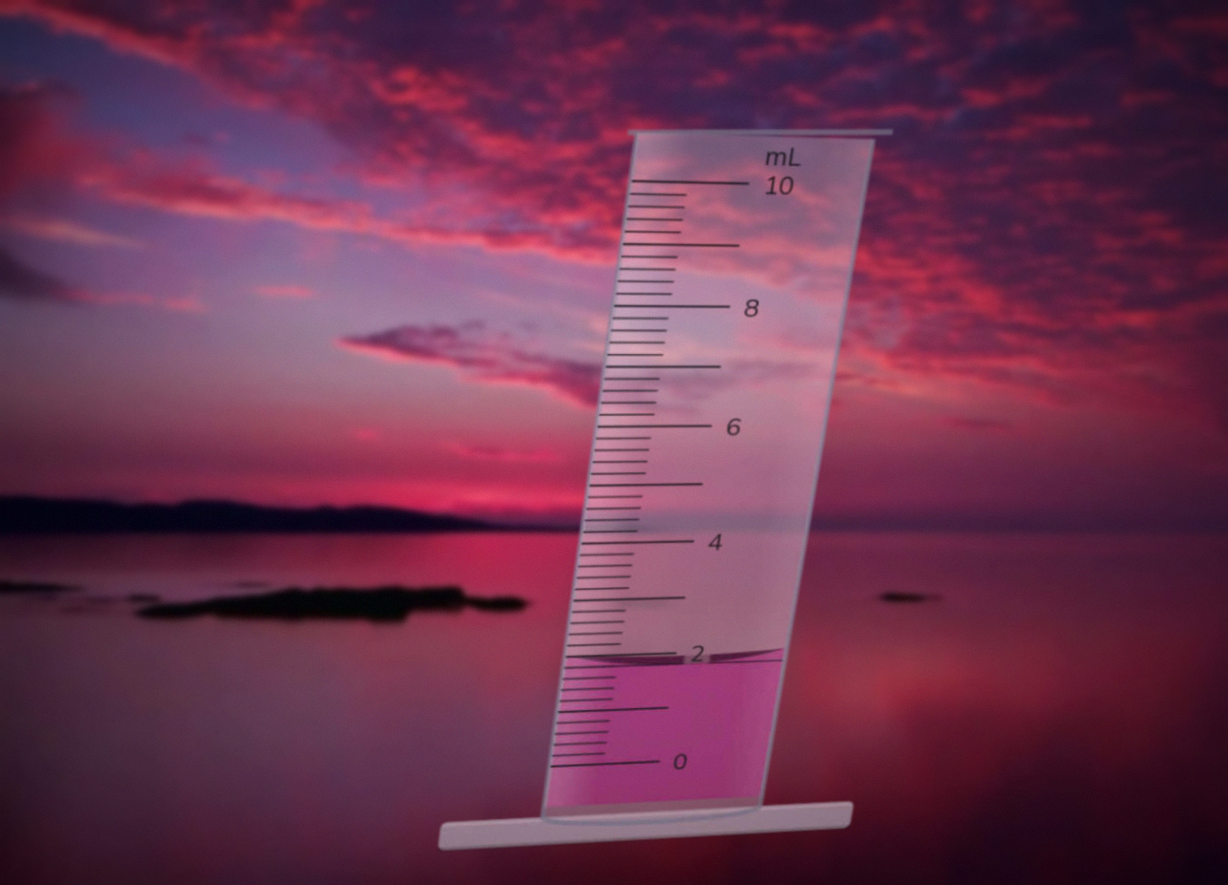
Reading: **1.8** mL
